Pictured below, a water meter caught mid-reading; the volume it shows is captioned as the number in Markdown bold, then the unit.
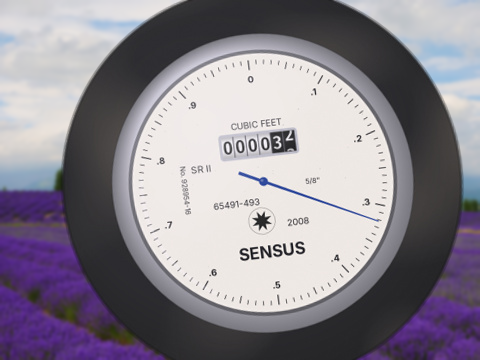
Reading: **32.32** ft³
